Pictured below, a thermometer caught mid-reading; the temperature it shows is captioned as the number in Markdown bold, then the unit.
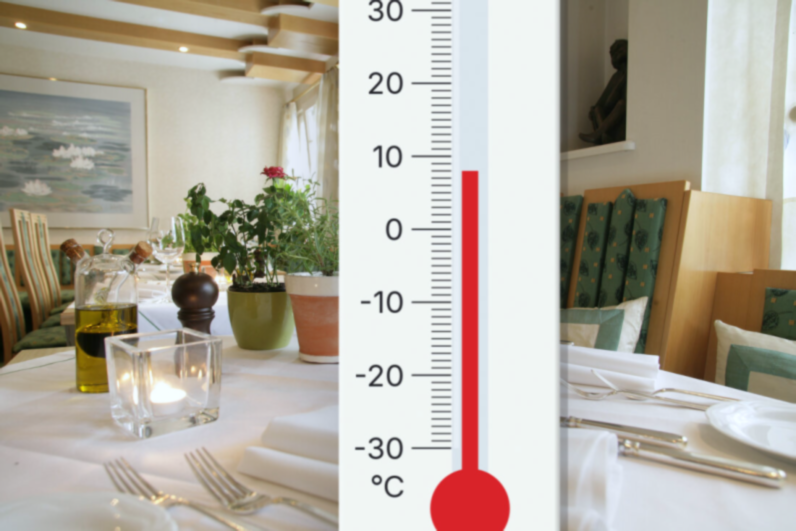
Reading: **8** °C
